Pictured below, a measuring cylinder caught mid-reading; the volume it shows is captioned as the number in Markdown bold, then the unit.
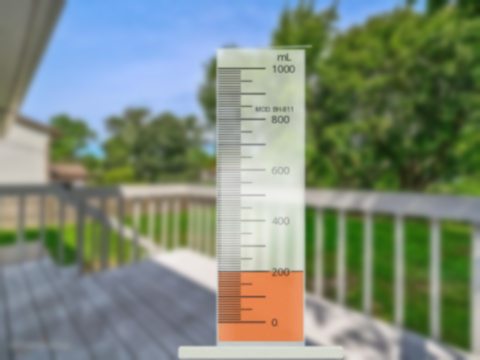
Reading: **200** mL
